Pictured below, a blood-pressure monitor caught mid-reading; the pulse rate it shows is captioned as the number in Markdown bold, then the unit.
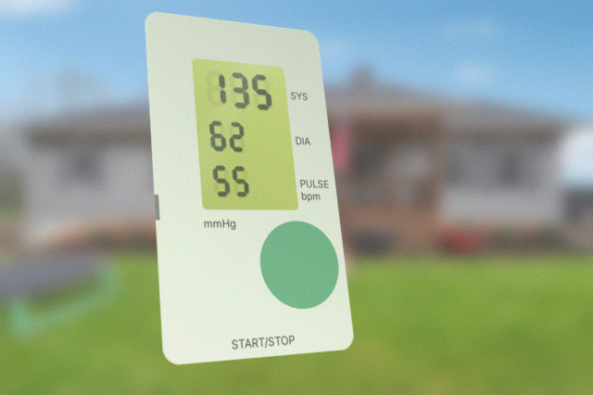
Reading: **55** bpm
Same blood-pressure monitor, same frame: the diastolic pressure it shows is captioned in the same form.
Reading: **62** mmHg
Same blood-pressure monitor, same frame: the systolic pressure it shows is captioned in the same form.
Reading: **135** mmHg
